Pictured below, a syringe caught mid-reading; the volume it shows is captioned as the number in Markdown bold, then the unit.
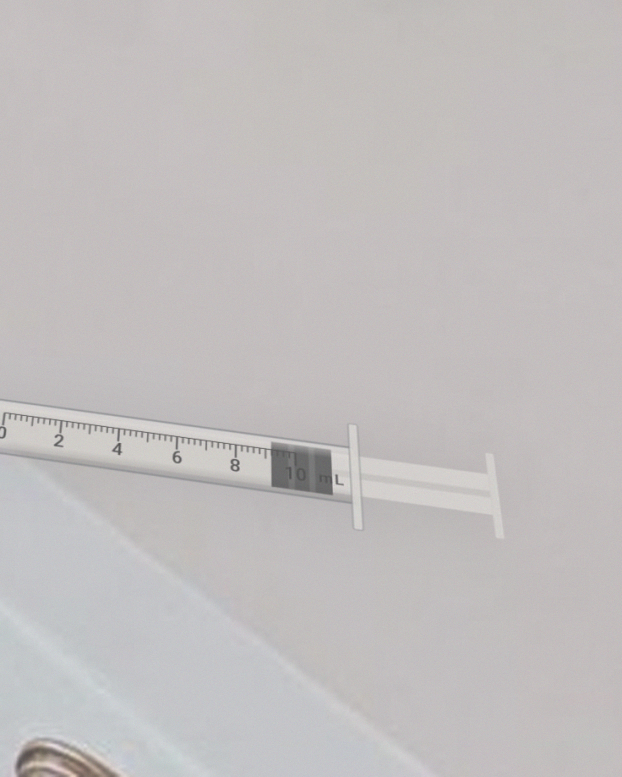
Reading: **9.2** mL
